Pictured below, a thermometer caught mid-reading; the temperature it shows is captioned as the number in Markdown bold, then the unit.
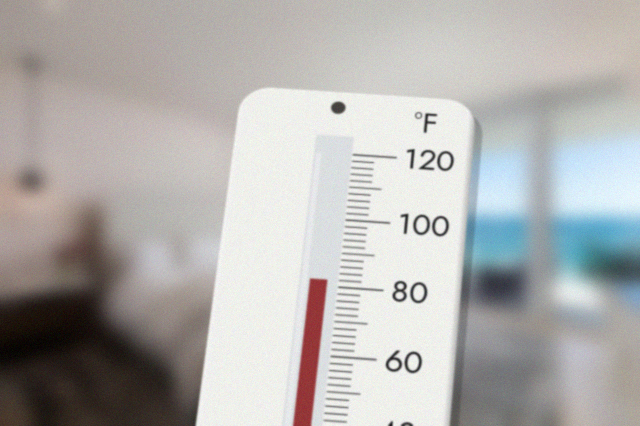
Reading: **82** °F
